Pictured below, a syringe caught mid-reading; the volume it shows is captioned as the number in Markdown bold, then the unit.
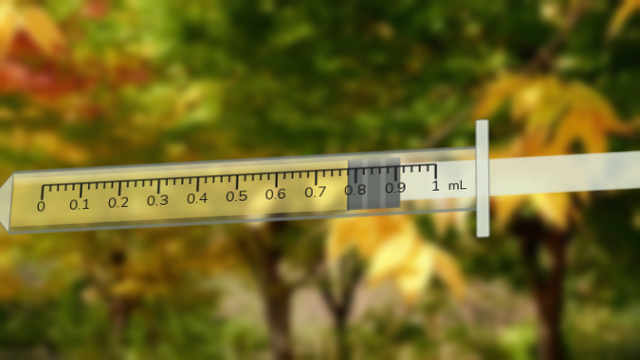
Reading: **0.78** mL
